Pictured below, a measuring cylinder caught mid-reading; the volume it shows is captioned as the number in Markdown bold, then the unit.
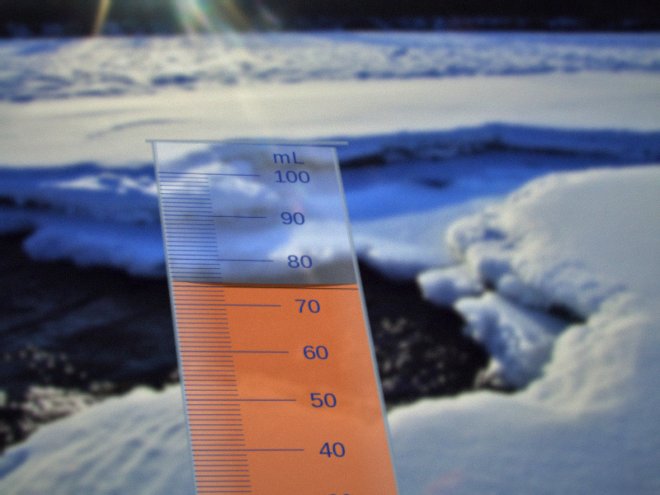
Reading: **74** mL
